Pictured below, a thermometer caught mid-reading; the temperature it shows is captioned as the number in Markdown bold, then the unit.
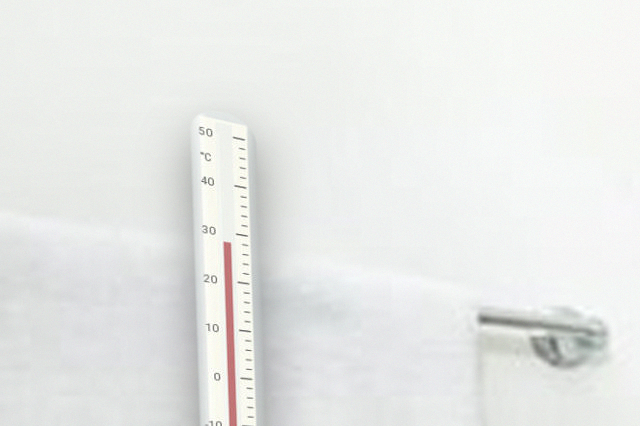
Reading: **28** °C
